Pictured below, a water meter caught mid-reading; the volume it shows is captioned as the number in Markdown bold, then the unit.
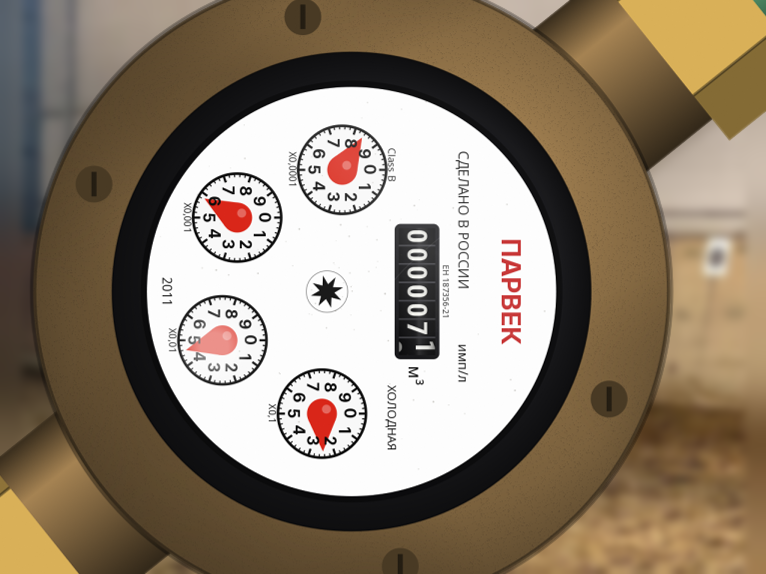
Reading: **71.2458** m³
